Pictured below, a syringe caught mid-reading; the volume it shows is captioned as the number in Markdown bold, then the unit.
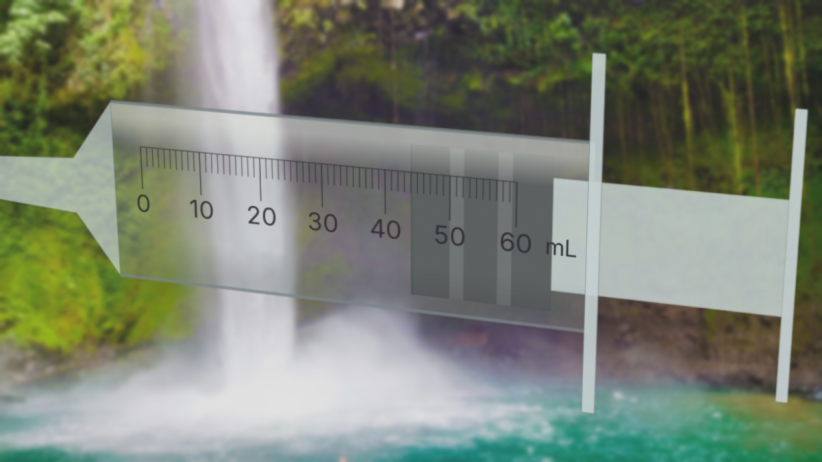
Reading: **44** mL
